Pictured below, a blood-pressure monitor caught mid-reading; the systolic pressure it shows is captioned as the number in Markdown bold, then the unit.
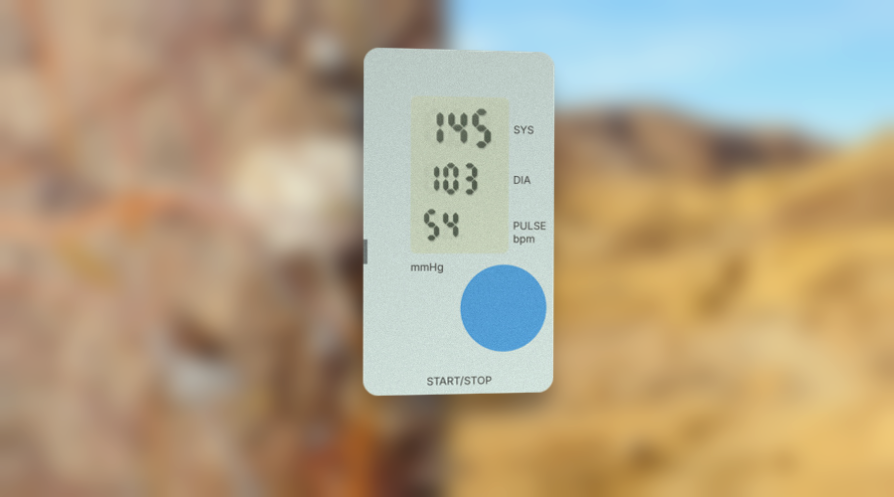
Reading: **145** mmHg
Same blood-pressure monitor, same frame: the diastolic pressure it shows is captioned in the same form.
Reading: **103** mmHg
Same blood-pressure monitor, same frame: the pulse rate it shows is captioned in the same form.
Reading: **54** bpm
